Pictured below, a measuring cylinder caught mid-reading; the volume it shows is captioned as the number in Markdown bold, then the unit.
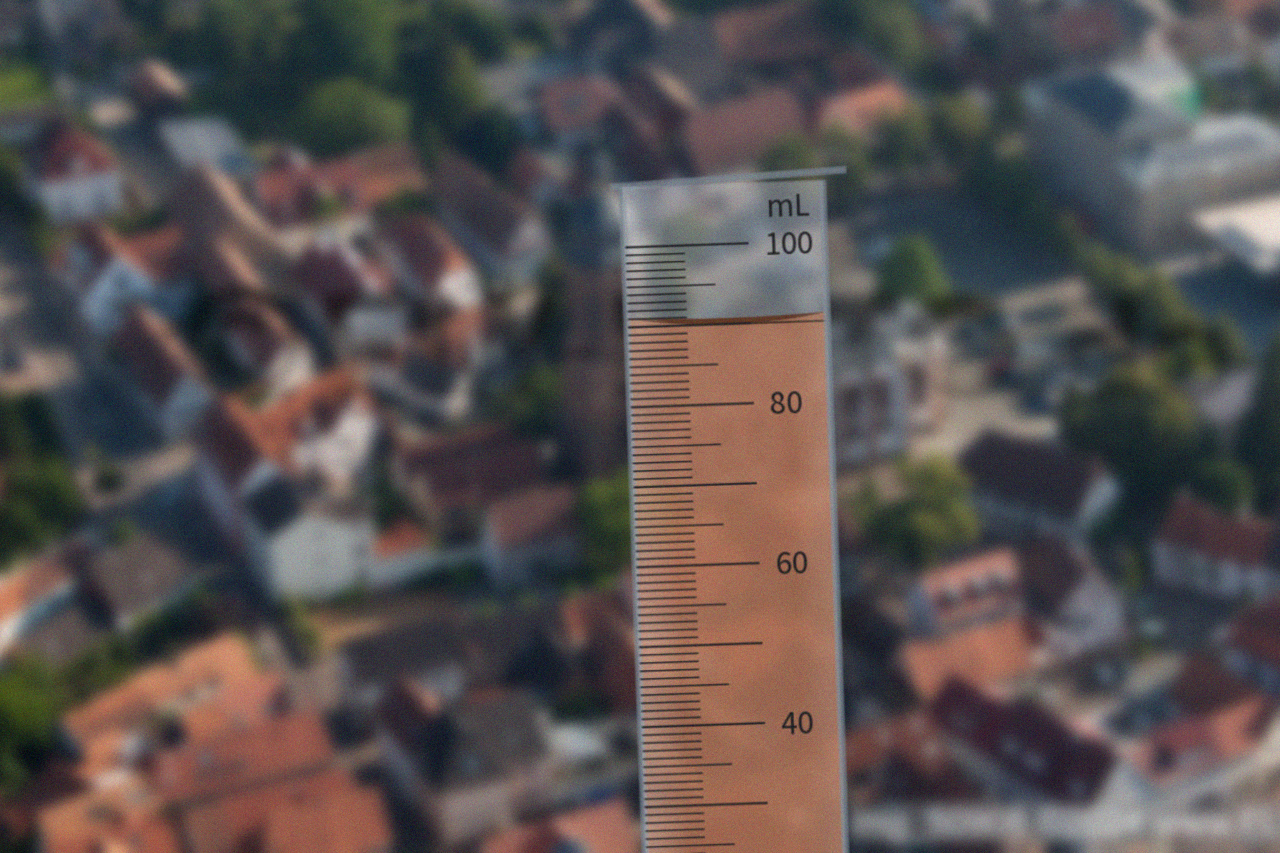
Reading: **90** mL
